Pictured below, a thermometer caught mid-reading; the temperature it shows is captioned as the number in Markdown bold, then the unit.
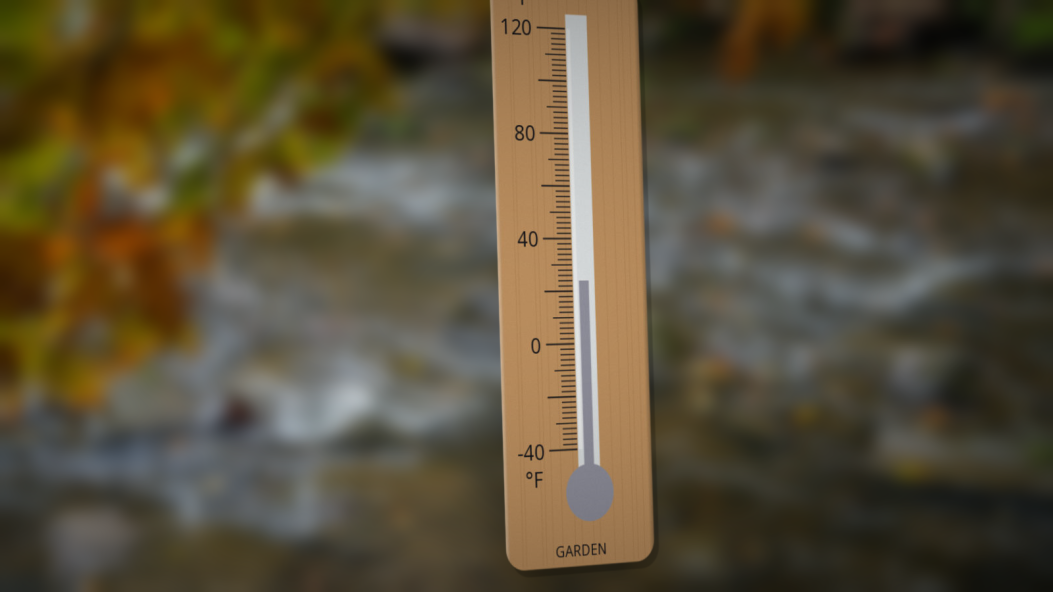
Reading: **24** °F
